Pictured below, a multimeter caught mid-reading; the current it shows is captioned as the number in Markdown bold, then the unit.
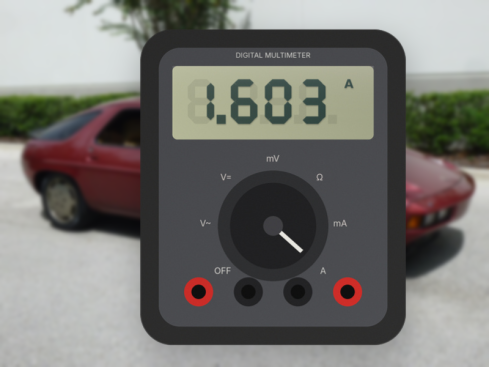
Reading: **1.603** A
